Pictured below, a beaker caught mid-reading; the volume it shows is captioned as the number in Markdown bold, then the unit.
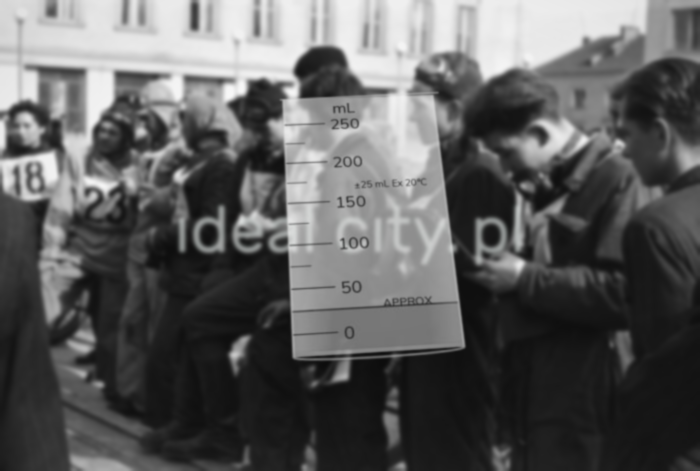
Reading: **25** mL
